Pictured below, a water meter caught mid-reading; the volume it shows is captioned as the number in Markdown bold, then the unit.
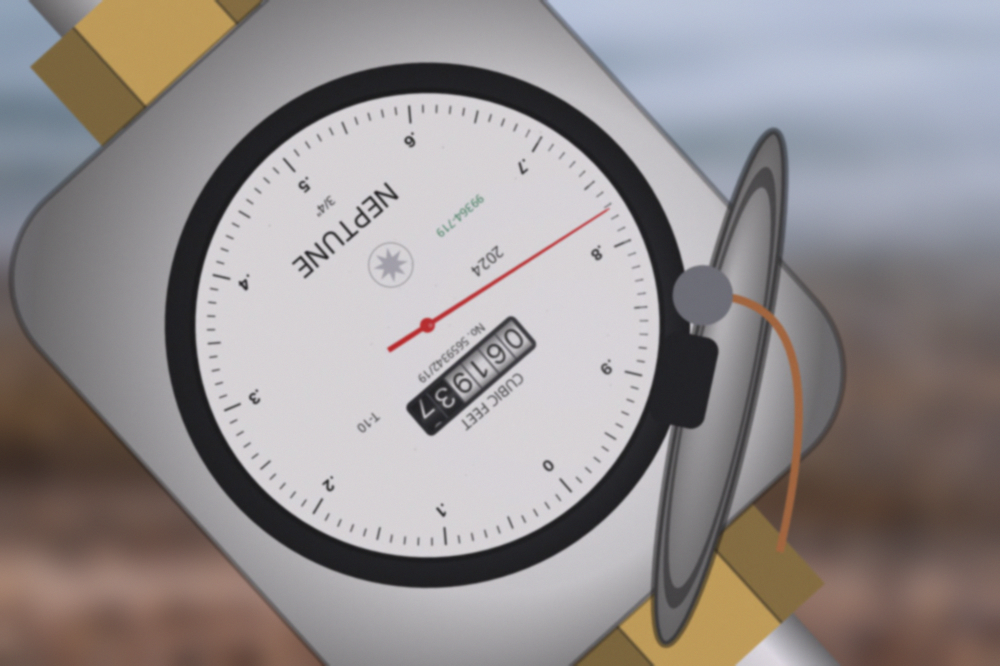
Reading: **61936.77** ft³
